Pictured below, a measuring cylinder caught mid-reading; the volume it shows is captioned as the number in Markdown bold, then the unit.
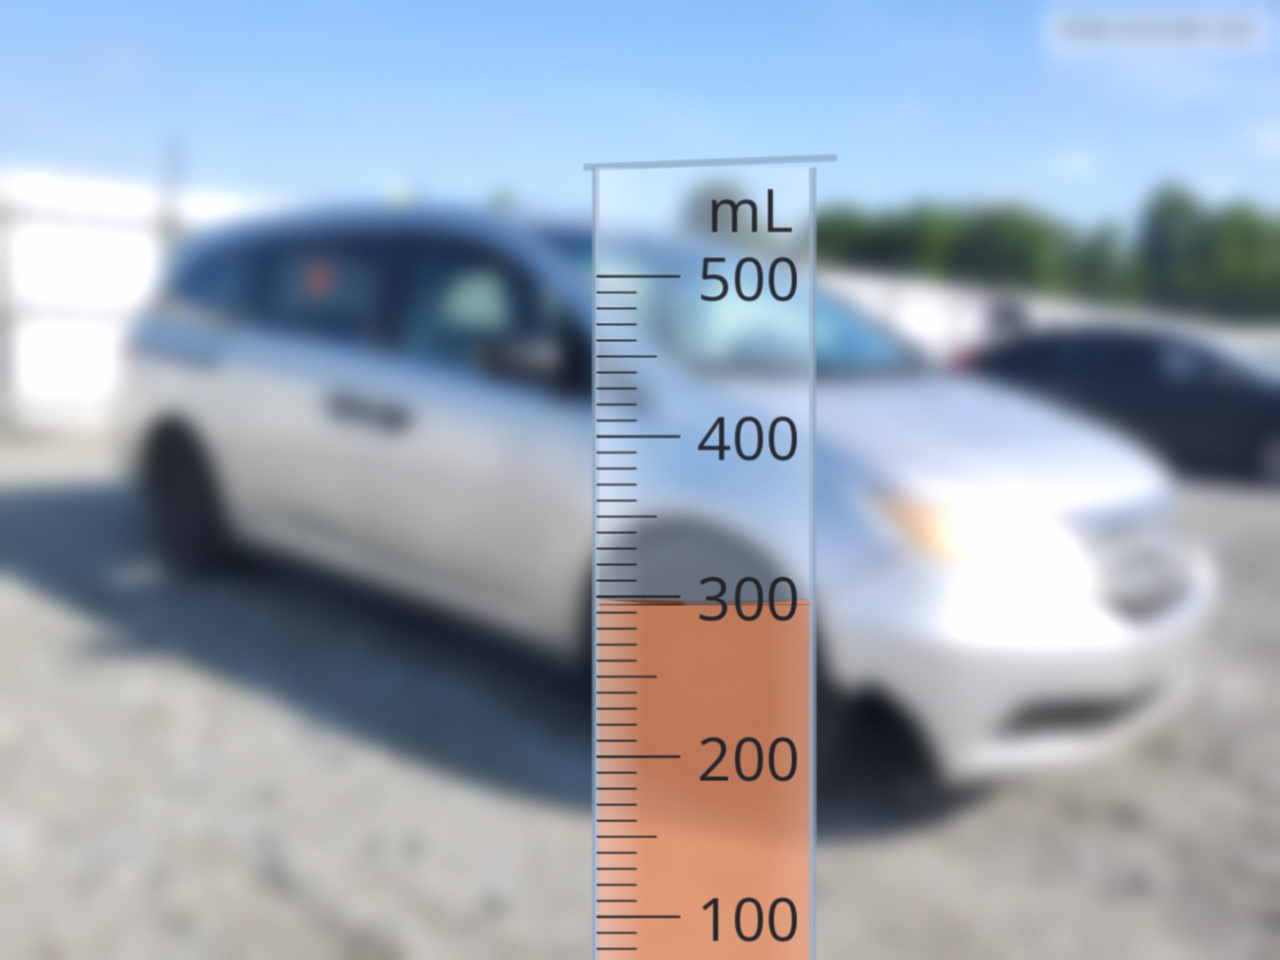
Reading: **295** mL
